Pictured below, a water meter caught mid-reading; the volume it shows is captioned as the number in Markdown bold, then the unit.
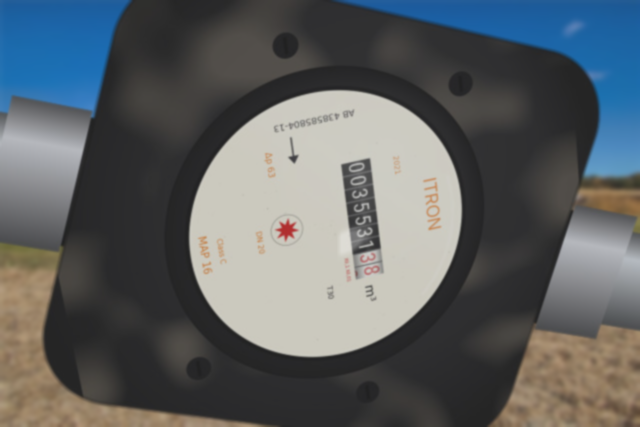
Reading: **35531.38** m³
